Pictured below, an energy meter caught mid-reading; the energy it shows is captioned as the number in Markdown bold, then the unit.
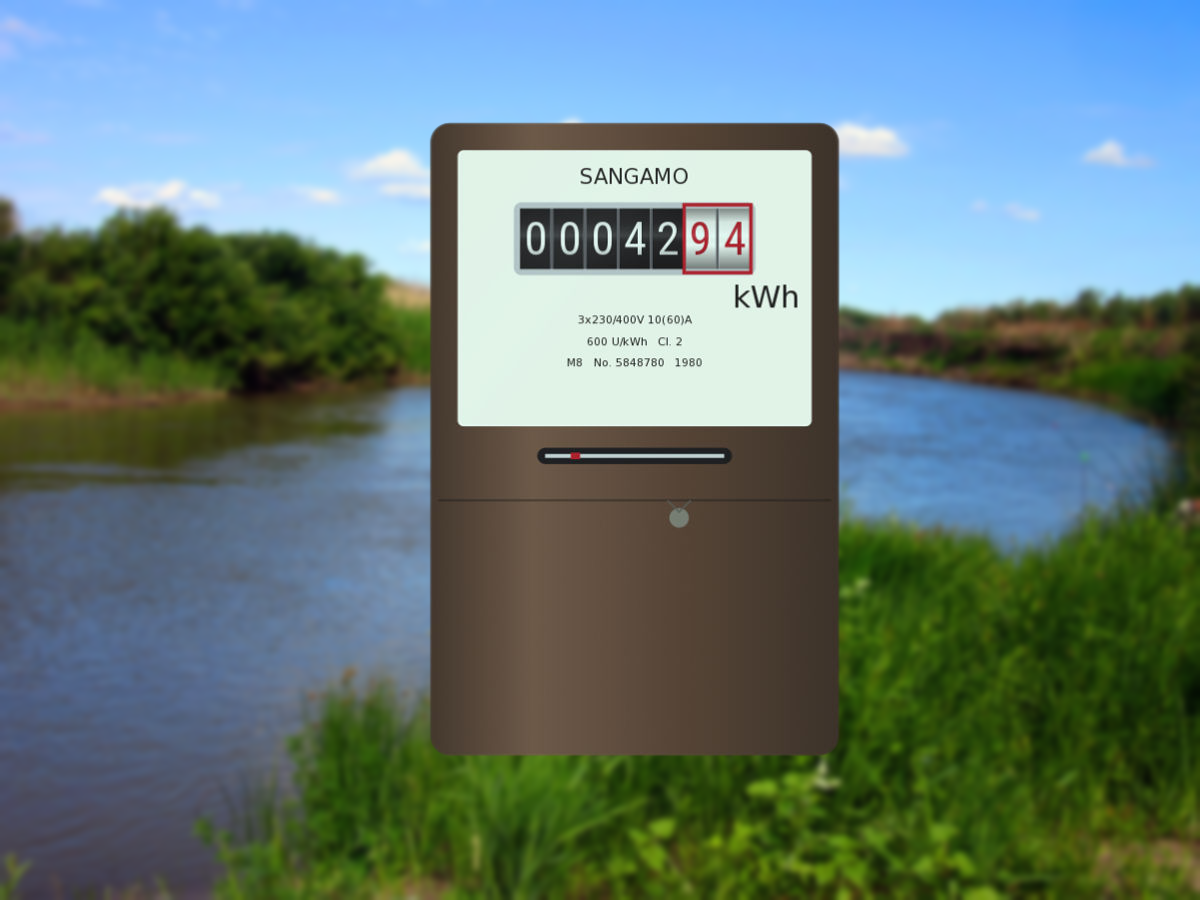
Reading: **42.94** kWh
